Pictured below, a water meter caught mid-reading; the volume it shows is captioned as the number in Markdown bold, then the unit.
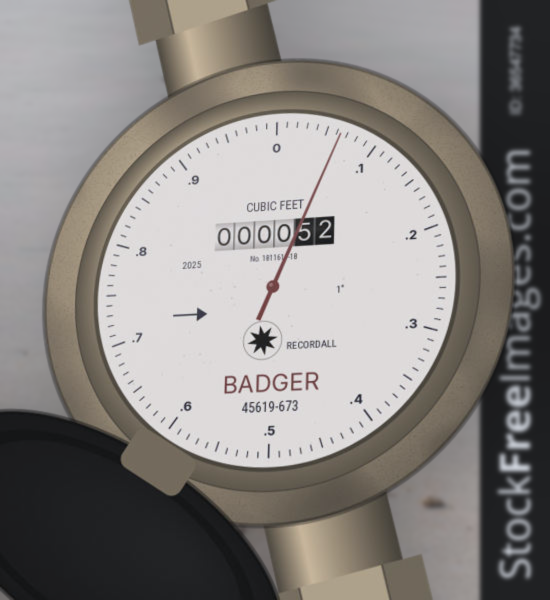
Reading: **52.06** ft³
